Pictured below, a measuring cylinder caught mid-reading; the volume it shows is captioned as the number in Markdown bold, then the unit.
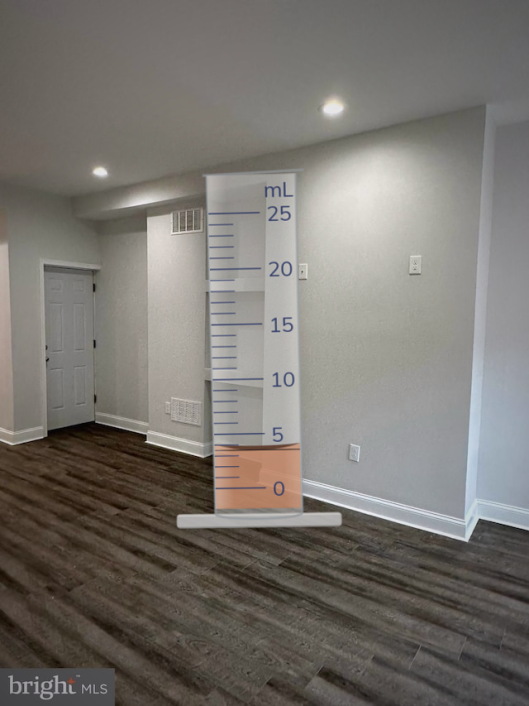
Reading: **3.5** mL
